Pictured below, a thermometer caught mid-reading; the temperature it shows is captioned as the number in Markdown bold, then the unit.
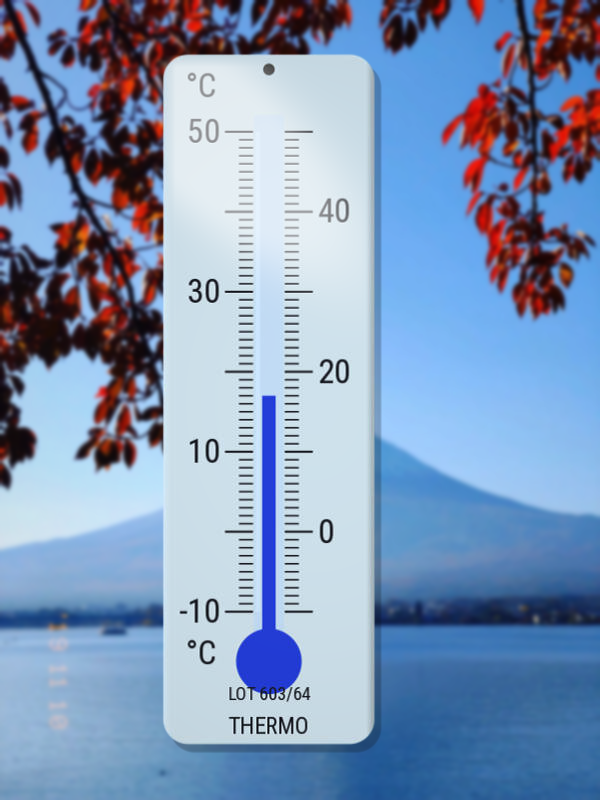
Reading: **17** °C
